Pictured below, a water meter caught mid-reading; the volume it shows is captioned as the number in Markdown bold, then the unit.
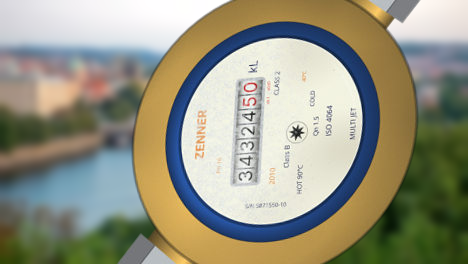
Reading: **34324.50** kL
